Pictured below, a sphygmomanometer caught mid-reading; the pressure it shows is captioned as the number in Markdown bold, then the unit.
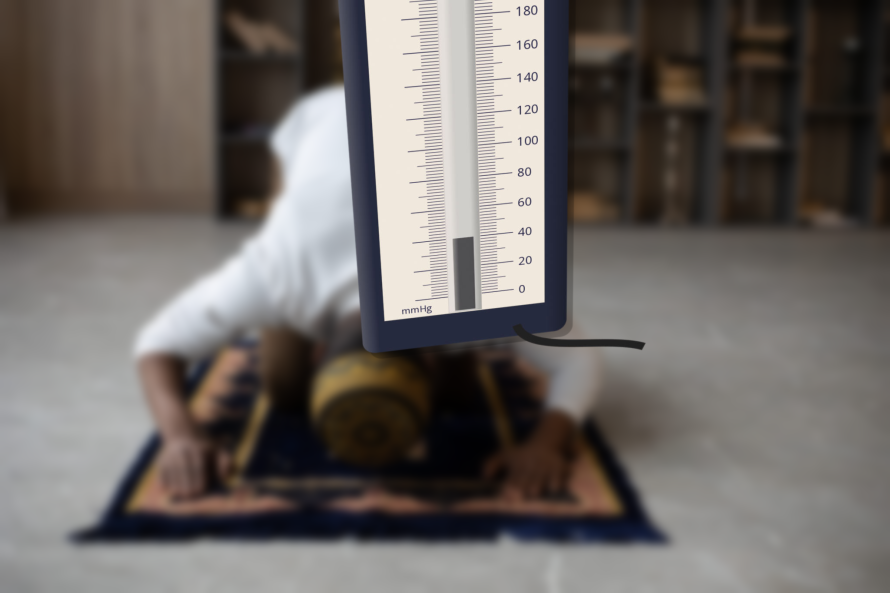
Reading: **40** mmHg
